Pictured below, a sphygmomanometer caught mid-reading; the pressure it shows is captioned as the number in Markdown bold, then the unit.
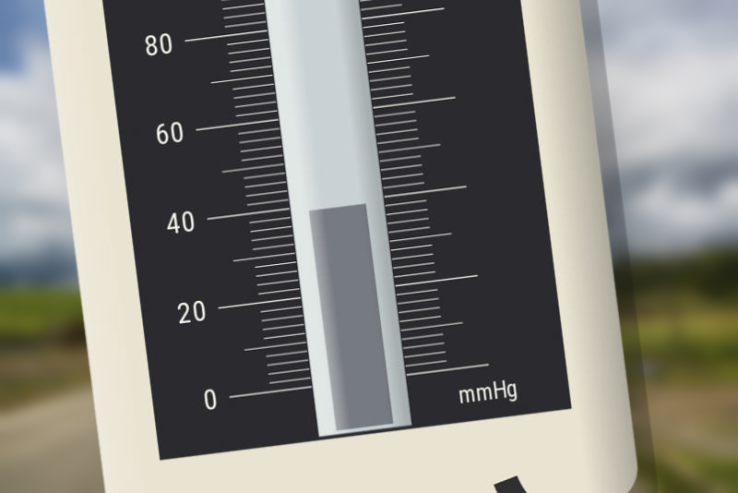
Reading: **39** mmHg
